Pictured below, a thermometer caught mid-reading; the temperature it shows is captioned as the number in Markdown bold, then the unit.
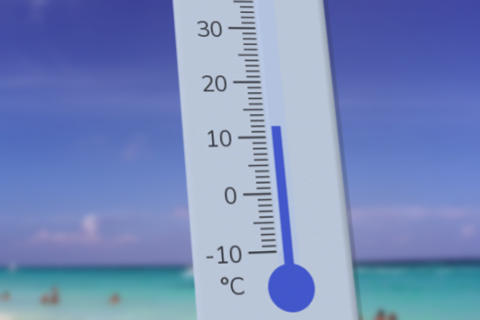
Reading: **12** °C
